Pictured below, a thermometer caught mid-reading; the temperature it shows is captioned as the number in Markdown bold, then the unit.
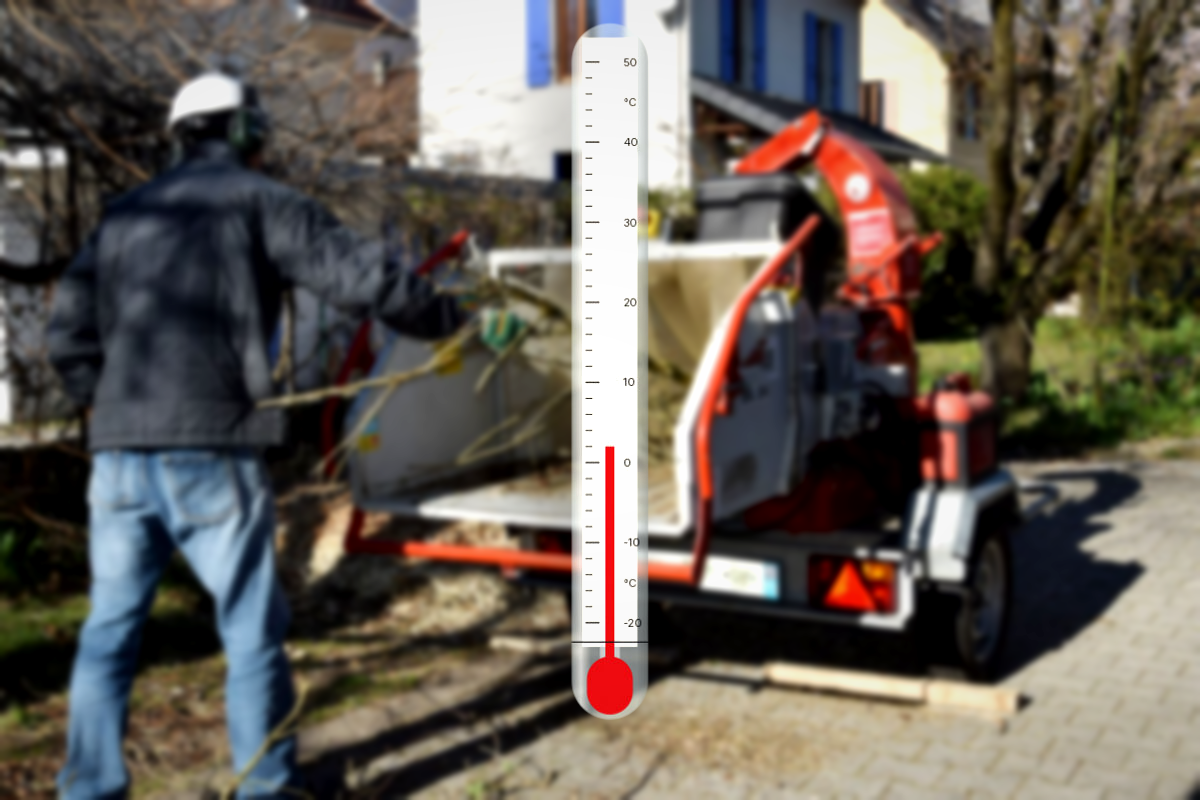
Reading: **2** °C
